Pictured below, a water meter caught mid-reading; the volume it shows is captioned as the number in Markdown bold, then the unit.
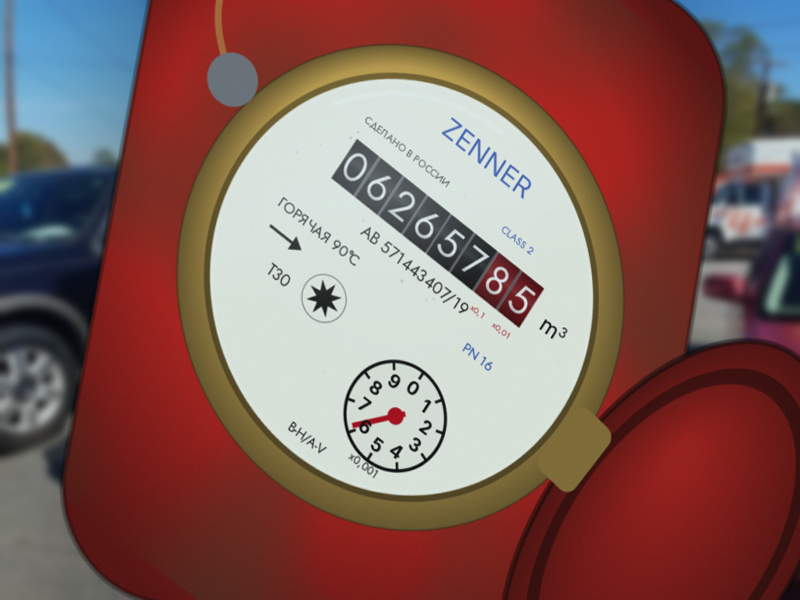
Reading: **62657.856** m³
